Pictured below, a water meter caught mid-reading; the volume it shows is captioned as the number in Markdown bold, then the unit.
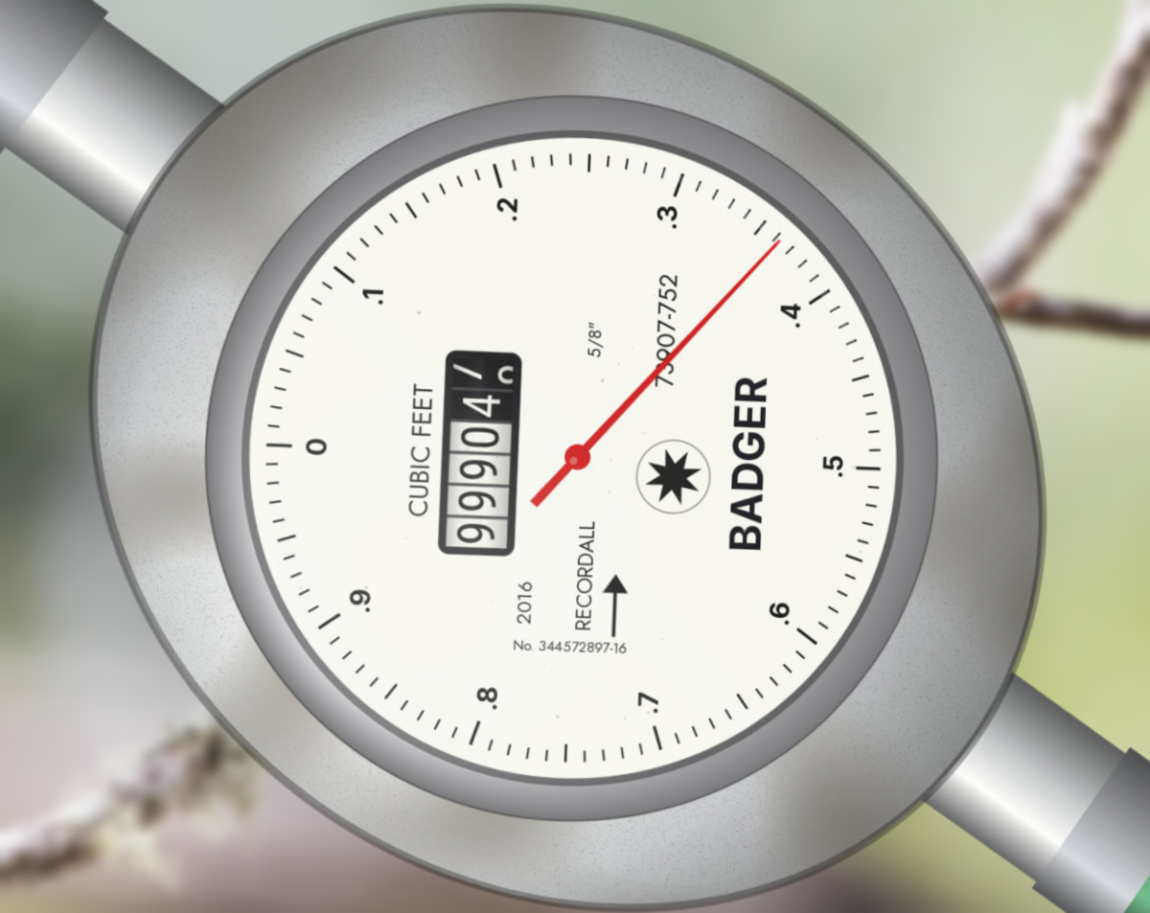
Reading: **999047.36** ft³
